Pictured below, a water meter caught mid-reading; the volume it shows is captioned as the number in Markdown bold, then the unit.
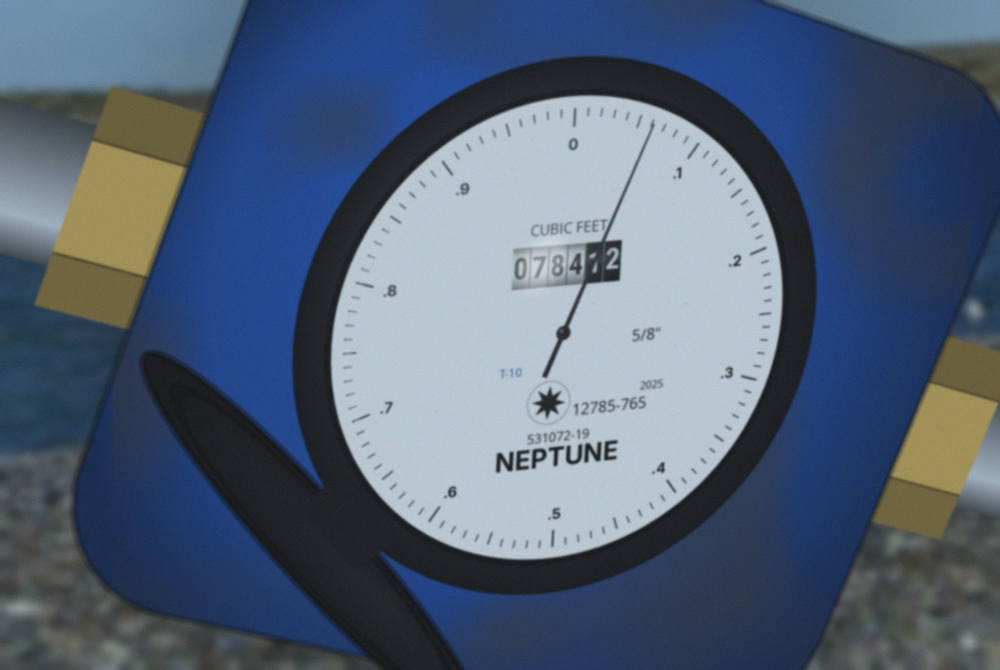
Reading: **78412.06** ft³
